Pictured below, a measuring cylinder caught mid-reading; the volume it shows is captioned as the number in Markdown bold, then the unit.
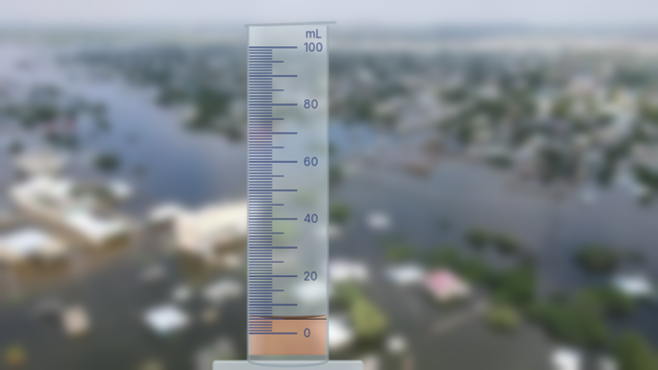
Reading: **5** mL
